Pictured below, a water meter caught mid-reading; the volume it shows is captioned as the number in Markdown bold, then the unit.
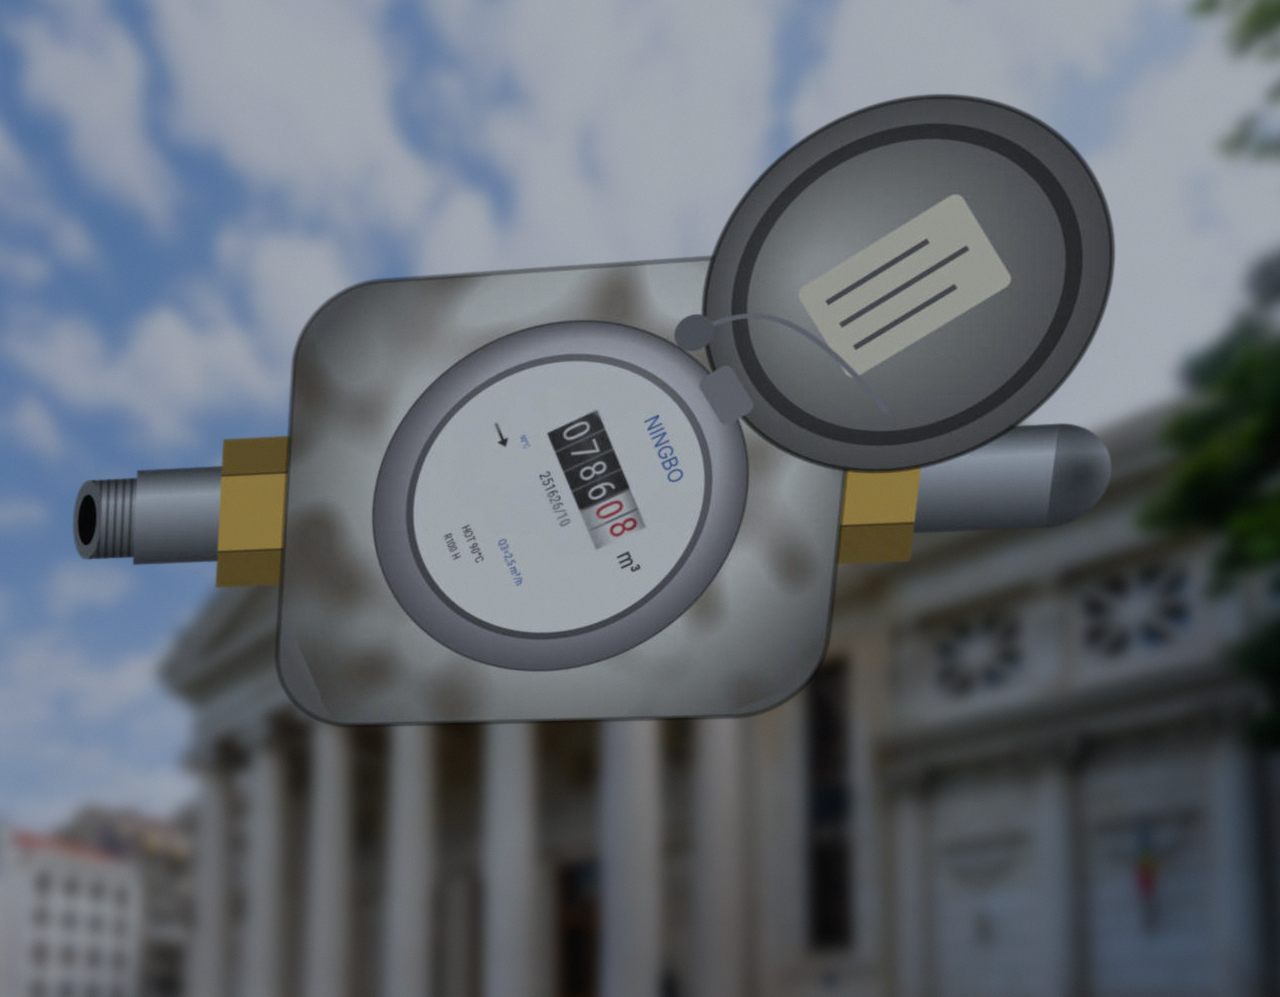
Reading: **786.08** m³
